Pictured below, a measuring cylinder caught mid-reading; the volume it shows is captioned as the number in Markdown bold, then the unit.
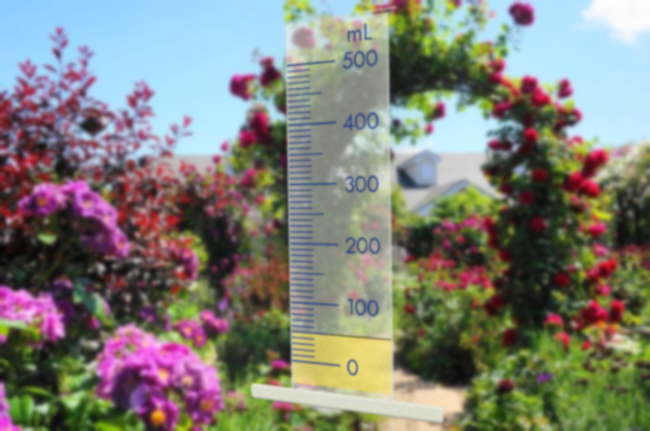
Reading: **50** mL
